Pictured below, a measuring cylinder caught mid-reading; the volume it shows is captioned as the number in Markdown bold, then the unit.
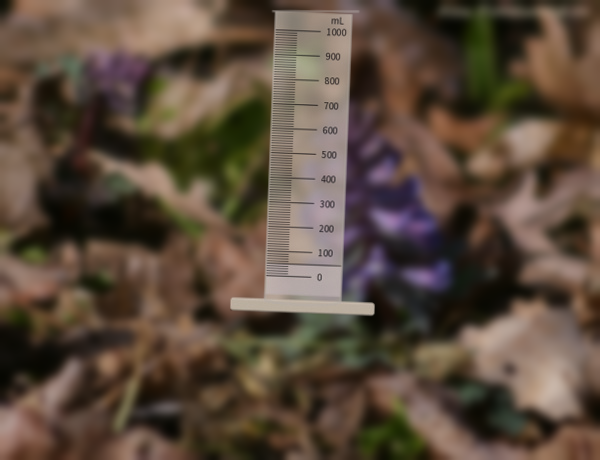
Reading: **50** mL
